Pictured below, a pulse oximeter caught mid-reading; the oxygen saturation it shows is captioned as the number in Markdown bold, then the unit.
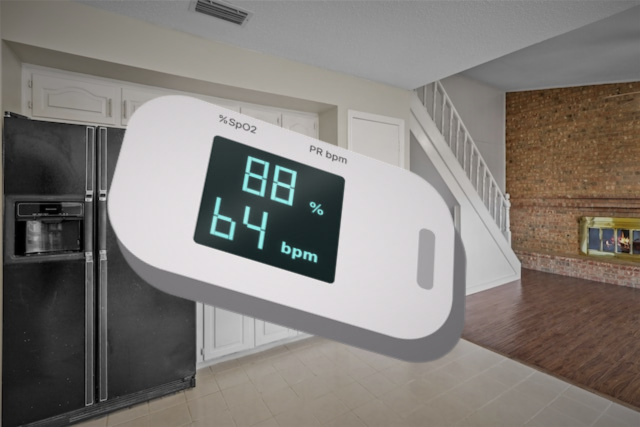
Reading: **88** %
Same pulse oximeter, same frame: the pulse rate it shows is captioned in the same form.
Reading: **64** bpm
